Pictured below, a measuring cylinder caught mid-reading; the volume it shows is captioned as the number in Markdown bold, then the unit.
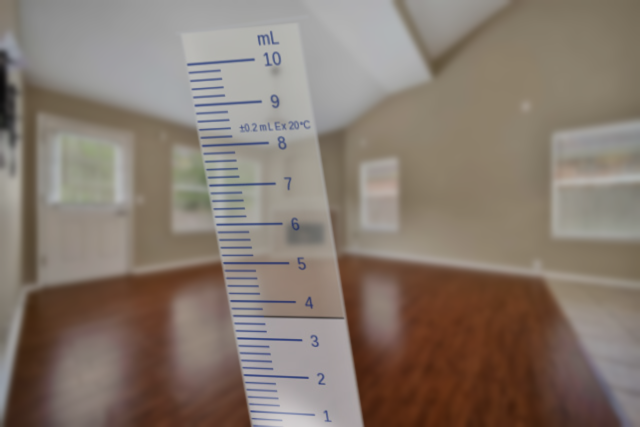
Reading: **3.6** mL
